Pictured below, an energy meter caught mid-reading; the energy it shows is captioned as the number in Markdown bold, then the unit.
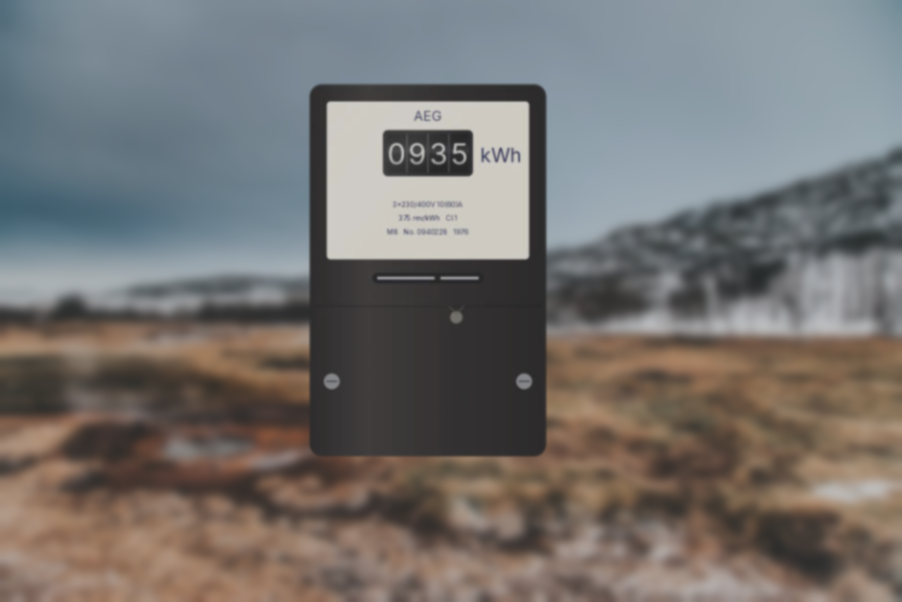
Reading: **935** kWh
